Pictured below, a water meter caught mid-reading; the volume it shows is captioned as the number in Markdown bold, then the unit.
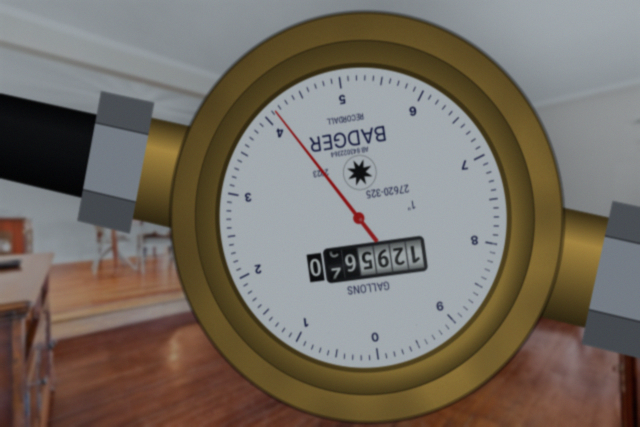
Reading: **1295624.1** gal
